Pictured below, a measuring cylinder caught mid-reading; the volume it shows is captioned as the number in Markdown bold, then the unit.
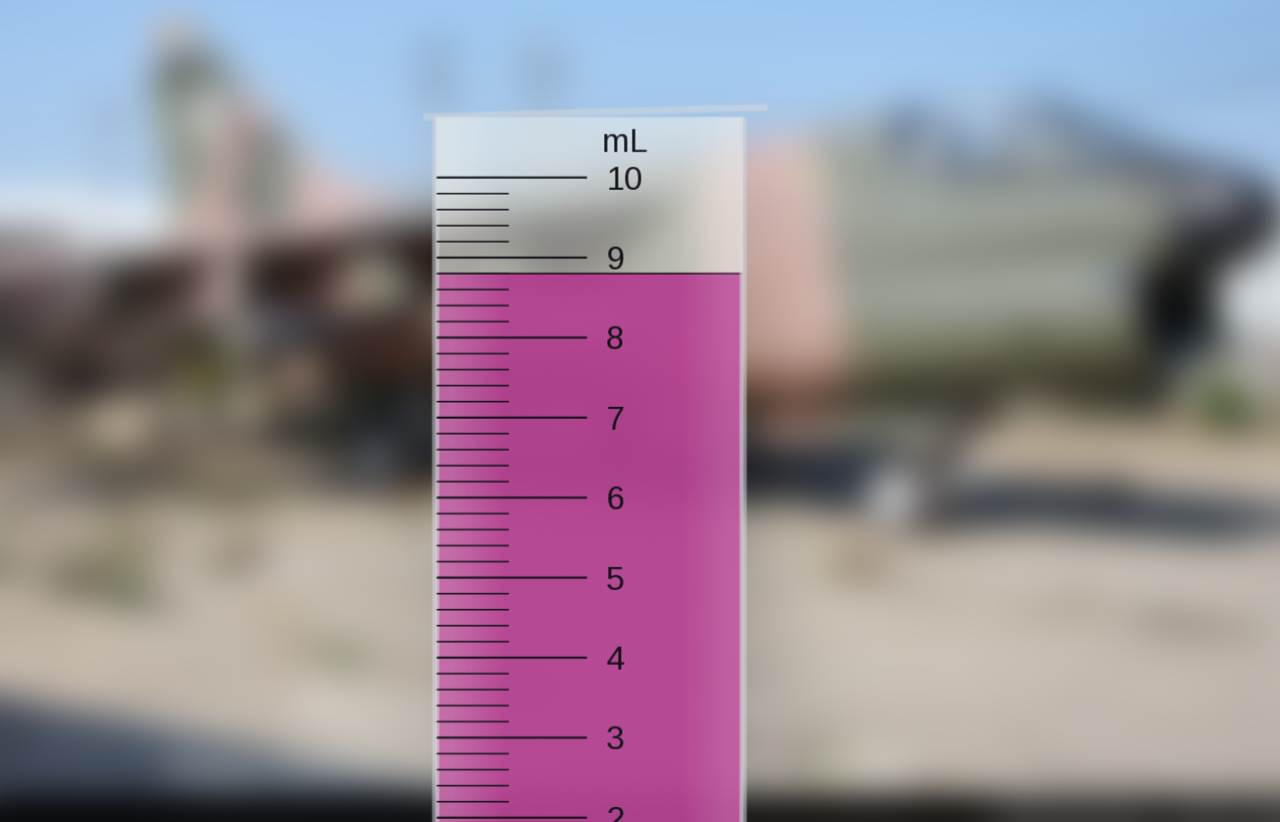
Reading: **8.8** mL
